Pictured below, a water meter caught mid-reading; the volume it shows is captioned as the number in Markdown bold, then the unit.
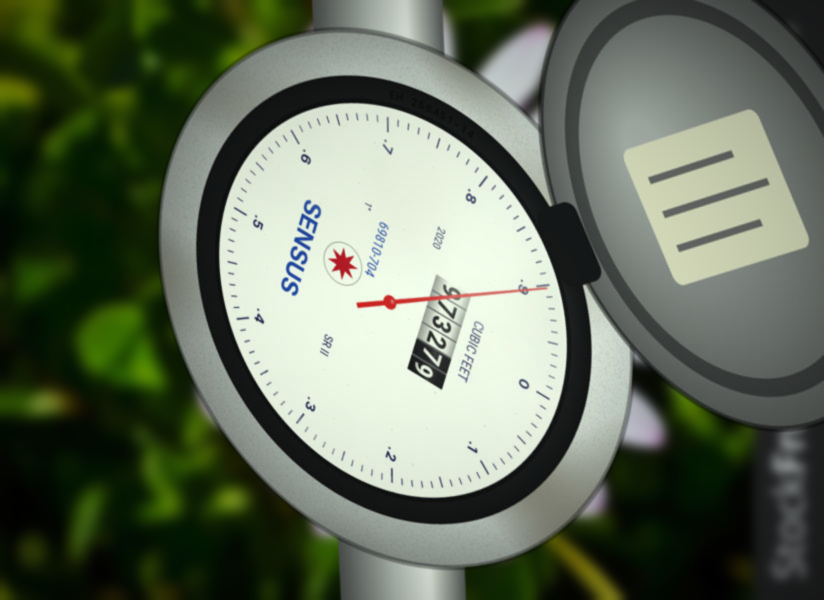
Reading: **973278.90** ft³
